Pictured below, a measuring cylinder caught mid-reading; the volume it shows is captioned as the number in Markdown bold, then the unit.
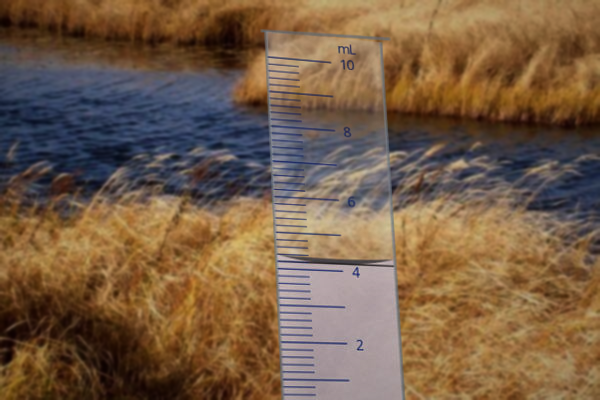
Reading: **4.2** mL
